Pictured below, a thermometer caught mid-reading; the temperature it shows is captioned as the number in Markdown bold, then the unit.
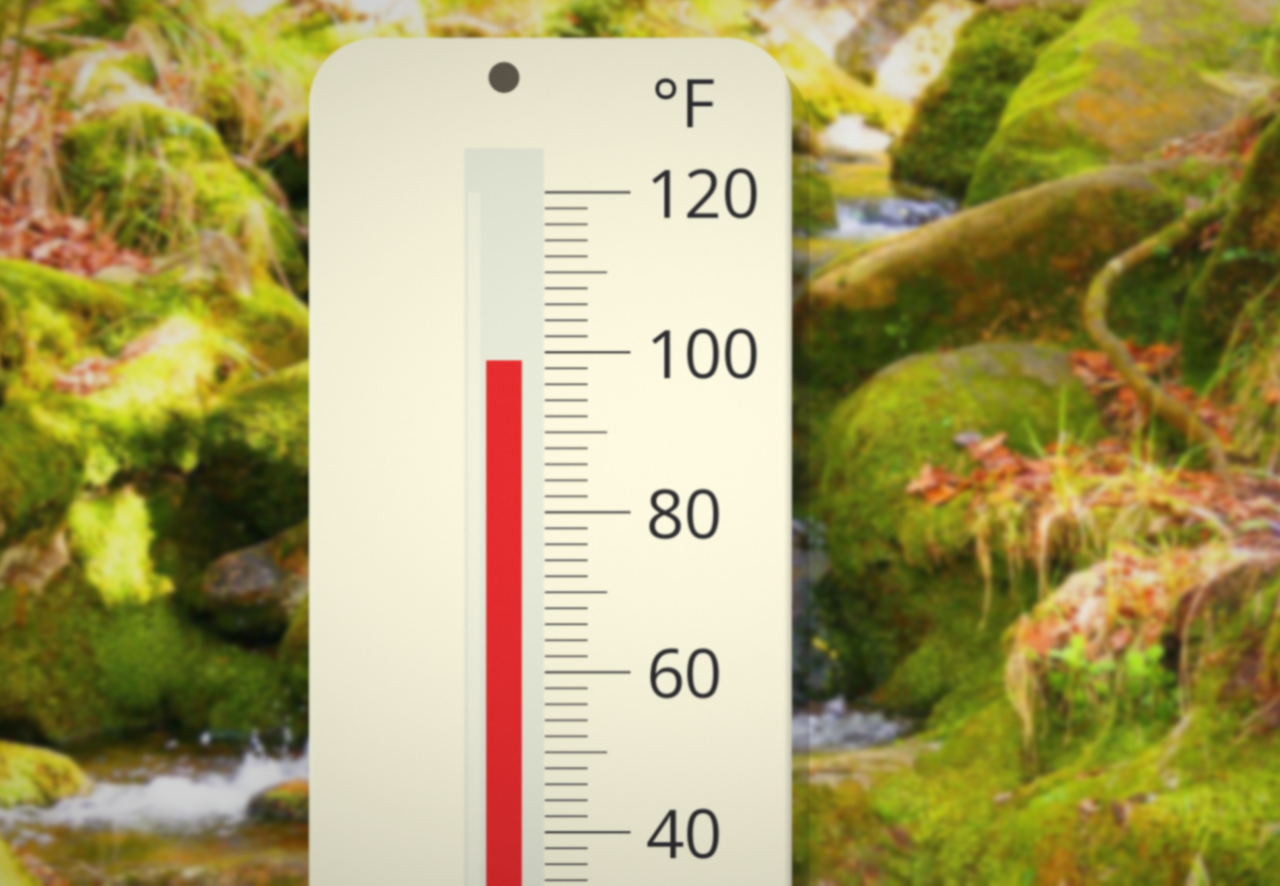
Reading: **99** °F
